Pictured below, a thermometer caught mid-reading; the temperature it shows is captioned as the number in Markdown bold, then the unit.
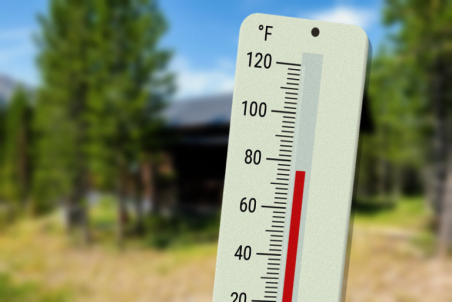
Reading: **76** °F
